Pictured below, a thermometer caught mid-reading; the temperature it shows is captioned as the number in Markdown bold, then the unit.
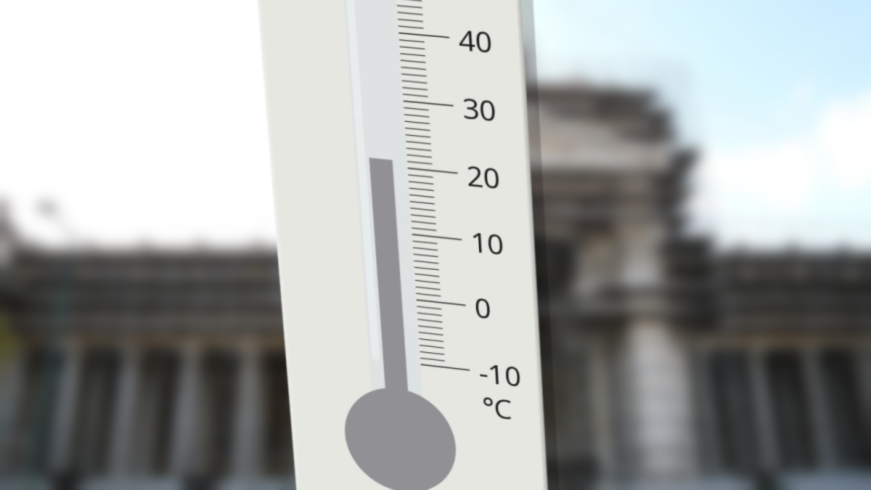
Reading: **21** °C
